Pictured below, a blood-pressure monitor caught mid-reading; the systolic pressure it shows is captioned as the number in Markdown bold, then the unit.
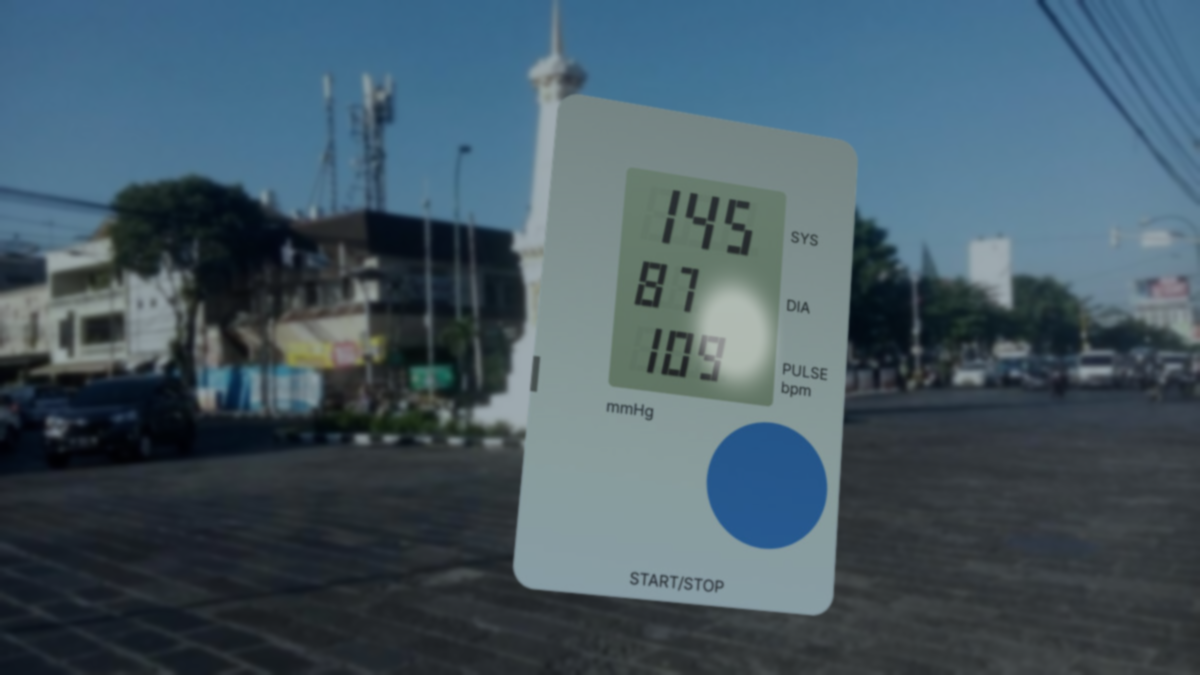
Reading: **145** mmHg
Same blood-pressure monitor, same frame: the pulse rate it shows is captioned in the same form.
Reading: **109** bpm
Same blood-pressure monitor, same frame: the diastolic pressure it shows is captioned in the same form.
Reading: **87** mmHg
